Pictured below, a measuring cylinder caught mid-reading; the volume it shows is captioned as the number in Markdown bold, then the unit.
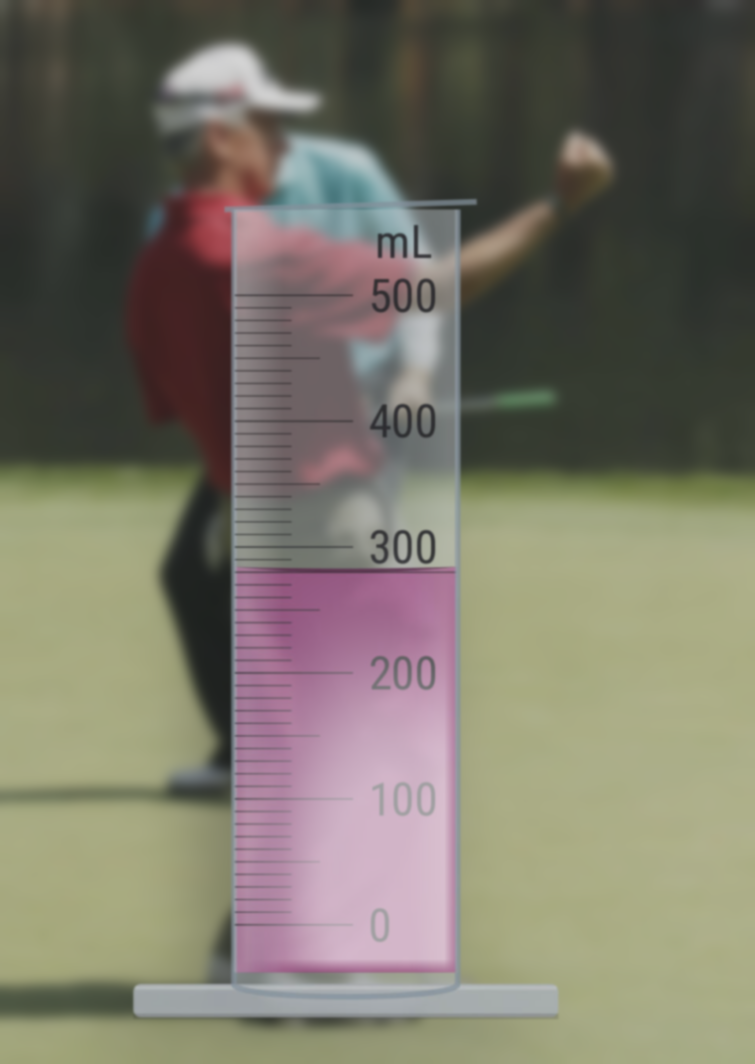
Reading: **280** mL
